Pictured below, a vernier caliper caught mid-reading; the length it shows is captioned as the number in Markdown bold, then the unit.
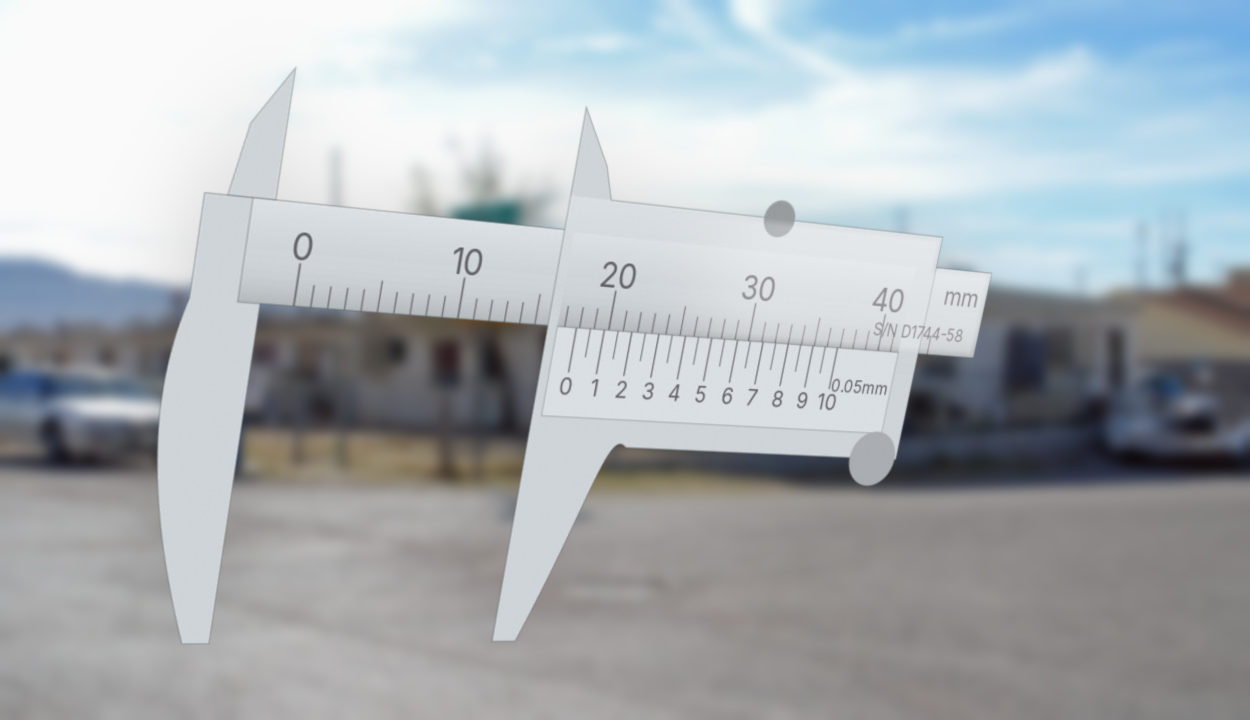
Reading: **17.8** mm
